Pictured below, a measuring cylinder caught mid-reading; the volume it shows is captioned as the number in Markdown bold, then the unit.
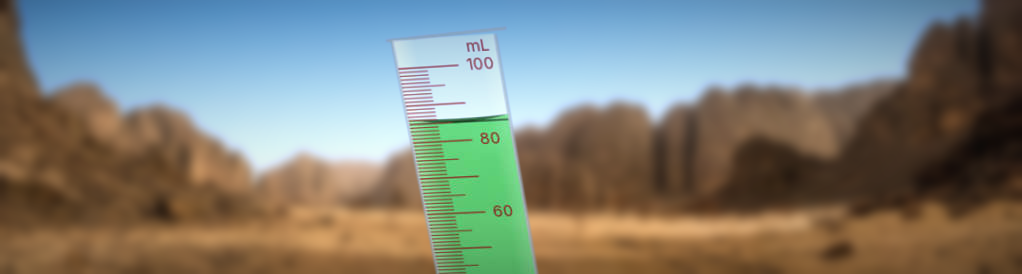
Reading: **85** mL
